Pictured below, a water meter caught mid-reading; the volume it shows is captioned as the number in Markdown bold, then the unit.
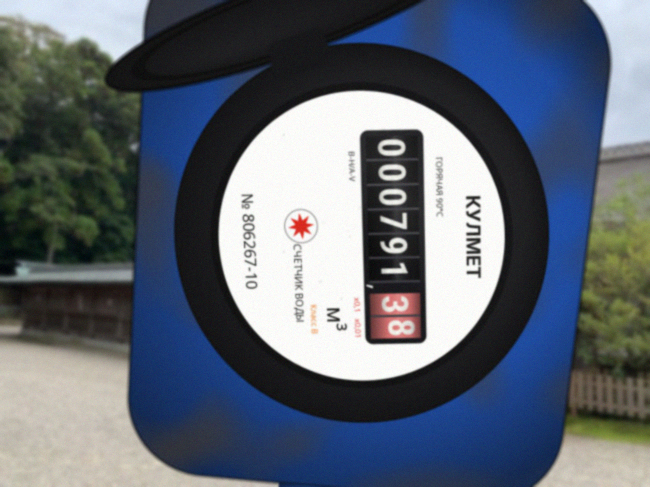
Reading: **791.38** m³
